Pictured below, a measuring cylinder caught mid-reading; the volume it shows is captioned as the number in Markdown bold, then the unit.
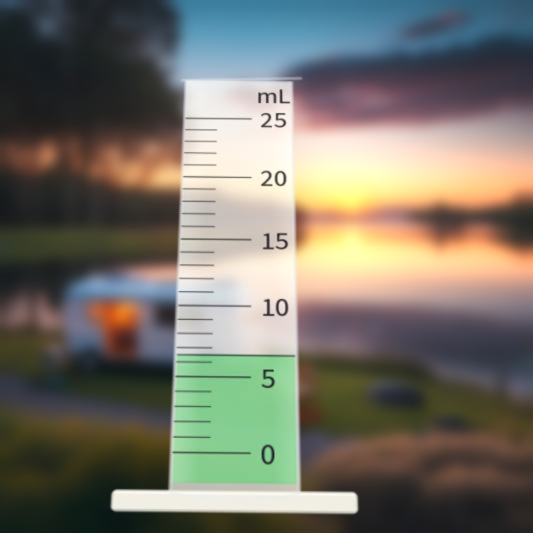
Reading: **6.5** mL
